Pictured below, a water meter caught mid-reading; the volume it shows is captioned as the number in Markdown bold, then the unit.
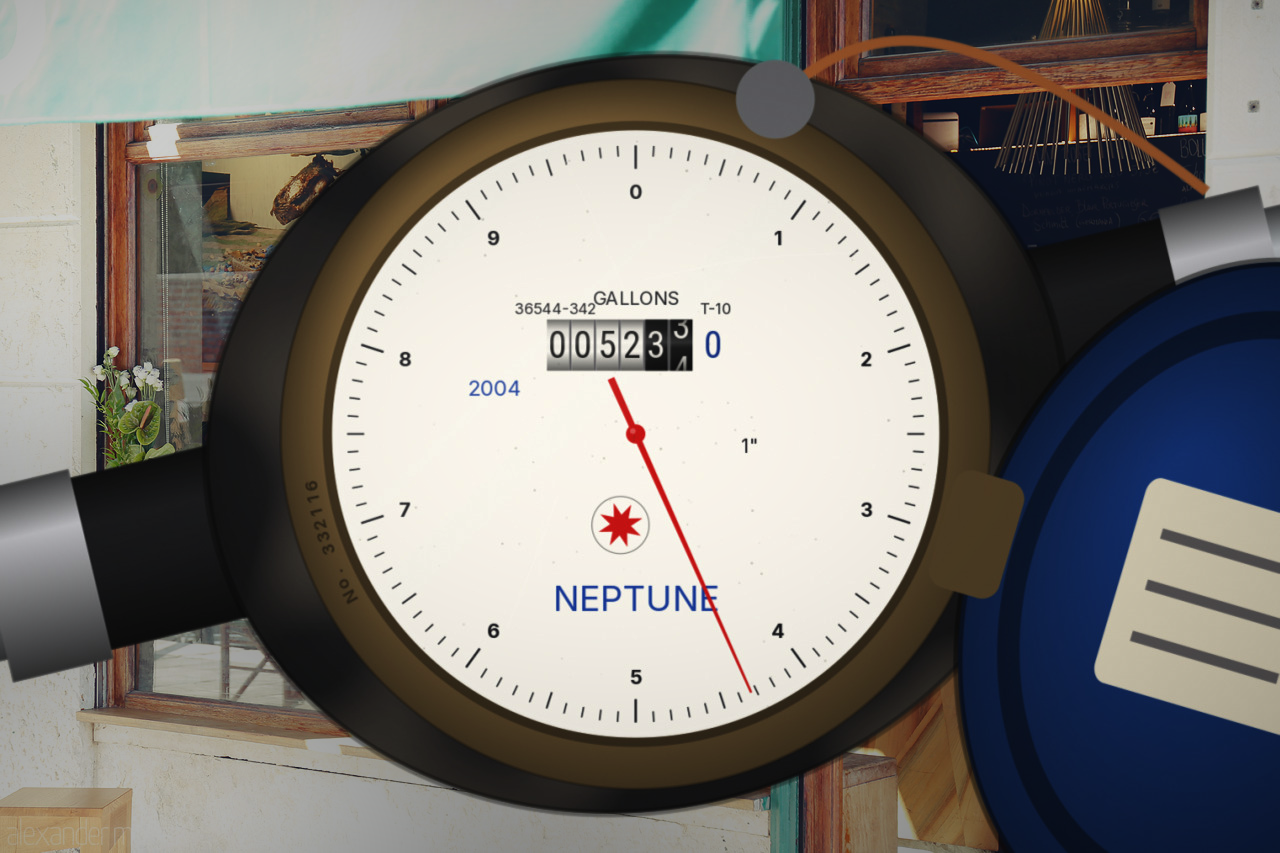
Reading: **52334.3** gal
